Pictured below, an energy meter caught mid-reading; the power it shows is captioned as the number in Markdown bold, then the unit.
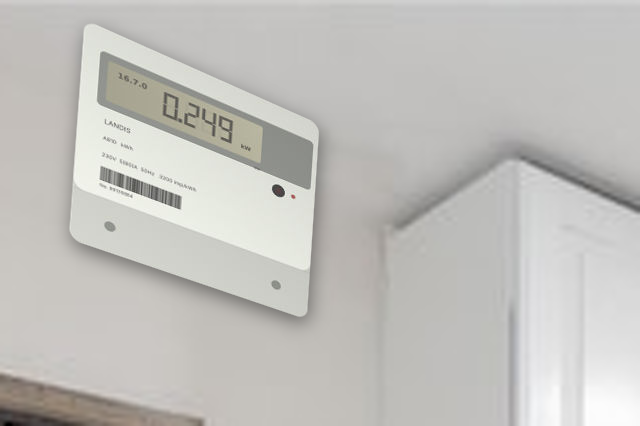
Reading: **0.249** kW
